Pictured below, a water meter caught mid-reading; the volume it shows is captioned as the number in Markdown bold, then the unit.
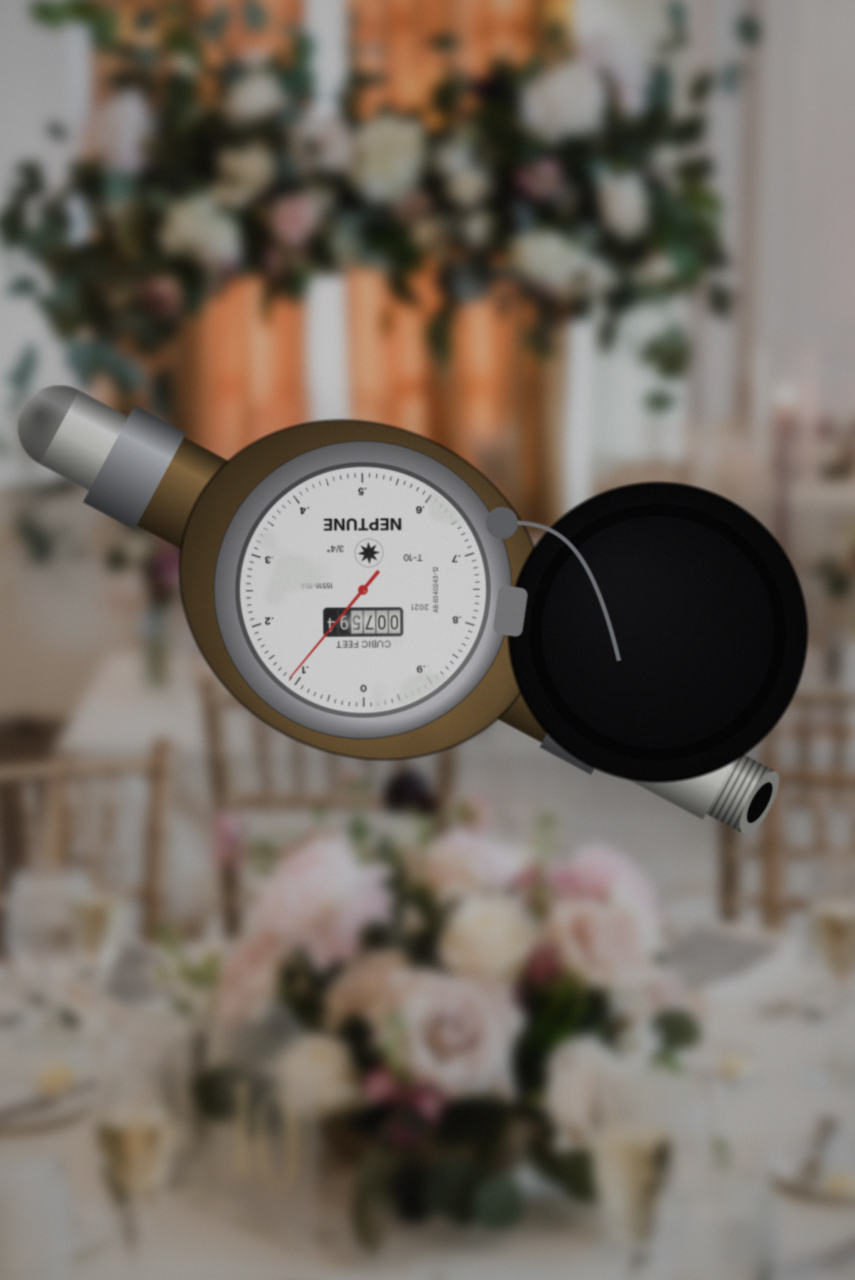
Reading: **7594.11** ft³
